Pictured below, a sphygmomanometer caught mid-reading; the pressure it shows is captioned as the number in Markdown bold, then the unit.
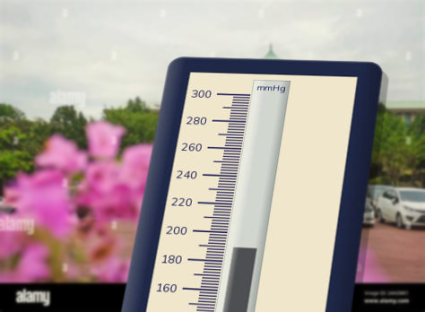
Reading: **190** mmHg
